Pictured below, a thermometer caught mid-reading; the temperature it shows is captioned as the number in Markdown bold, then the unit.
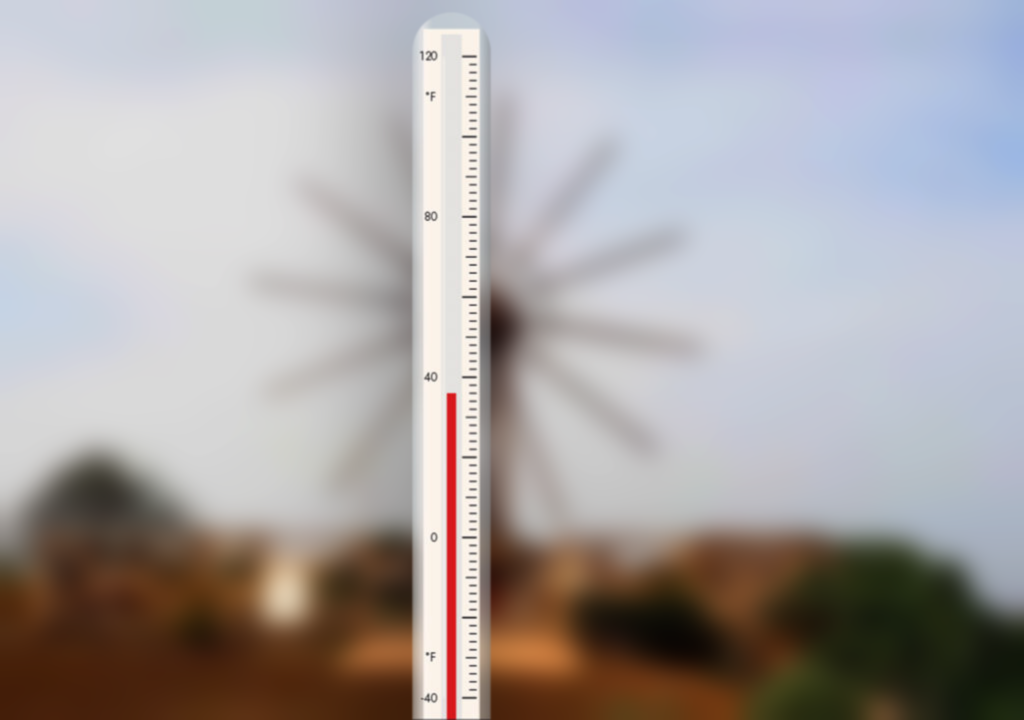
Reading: **36** °F
